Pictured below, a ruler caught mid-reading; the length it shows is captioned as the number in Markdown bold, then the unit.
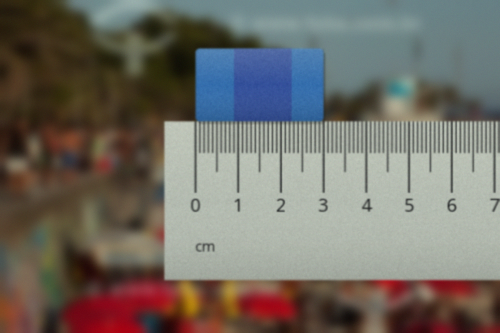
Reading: **3** cm
